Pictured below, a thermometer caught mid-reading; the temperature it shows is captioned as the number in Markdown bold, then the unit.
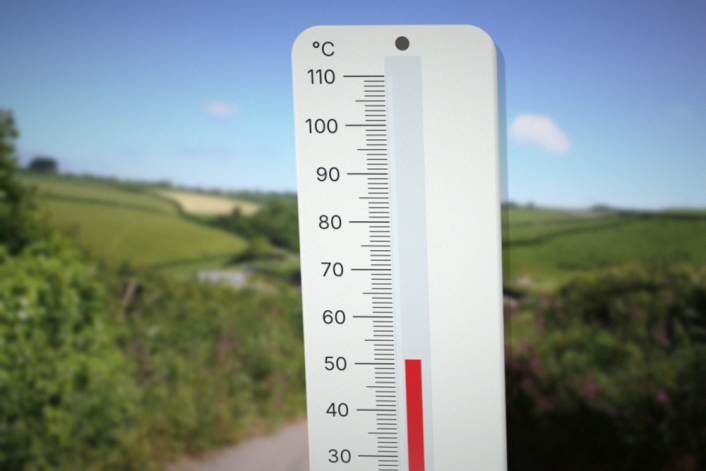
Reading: **51** °C
